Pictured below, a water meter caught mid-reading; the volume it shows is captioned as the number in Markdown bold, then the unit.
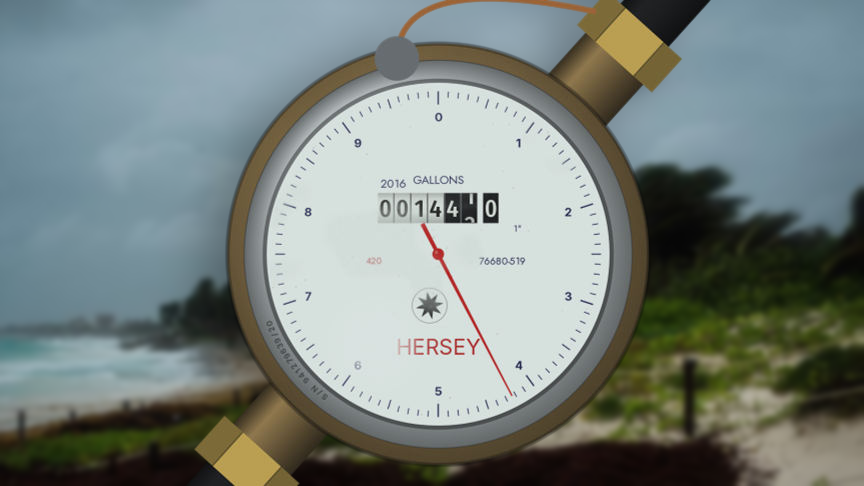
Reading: **14414.2** gal
